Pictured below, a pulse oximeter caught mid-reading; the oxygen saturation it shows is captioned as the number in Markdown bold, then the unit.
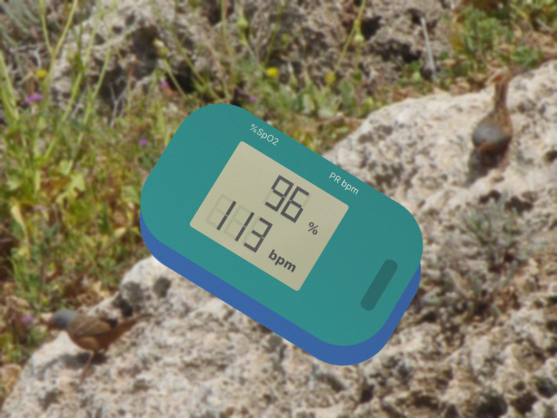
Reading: **96** %
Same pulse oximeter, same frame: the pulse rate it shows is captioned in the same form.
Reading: **113** bpm
